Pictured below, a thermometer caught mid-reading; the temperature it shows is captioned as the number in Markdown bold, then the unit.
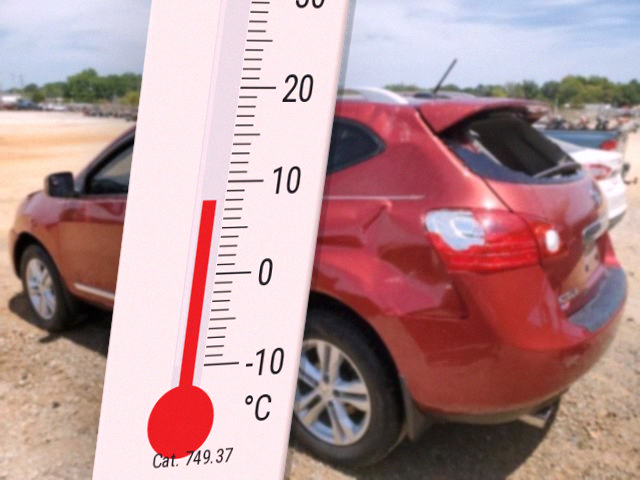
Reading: **8** °C
